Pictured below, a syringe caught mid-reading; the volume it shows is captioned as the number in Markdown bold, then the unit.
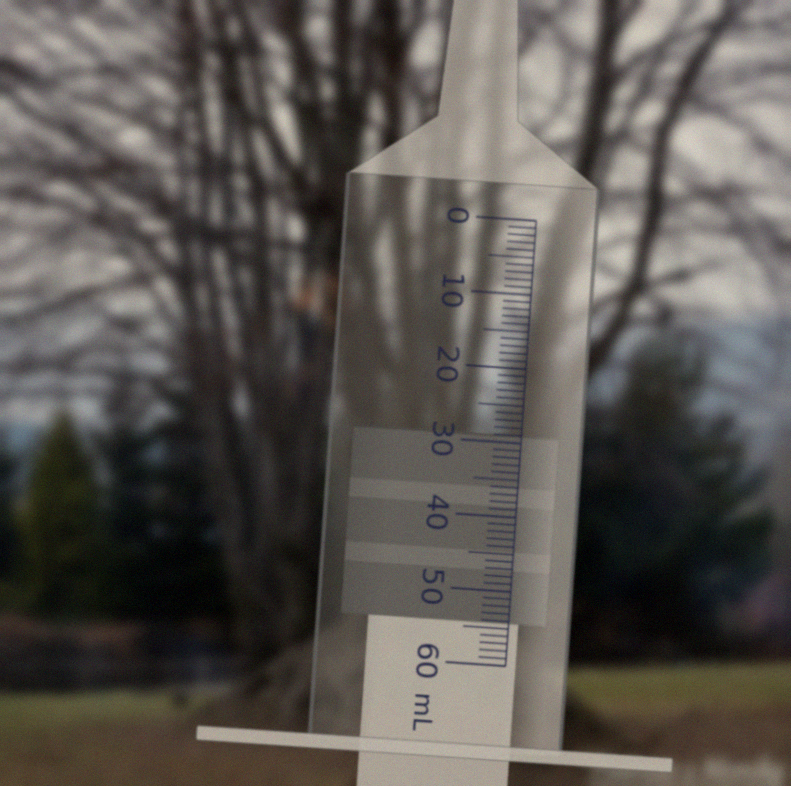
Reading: **29** mL
